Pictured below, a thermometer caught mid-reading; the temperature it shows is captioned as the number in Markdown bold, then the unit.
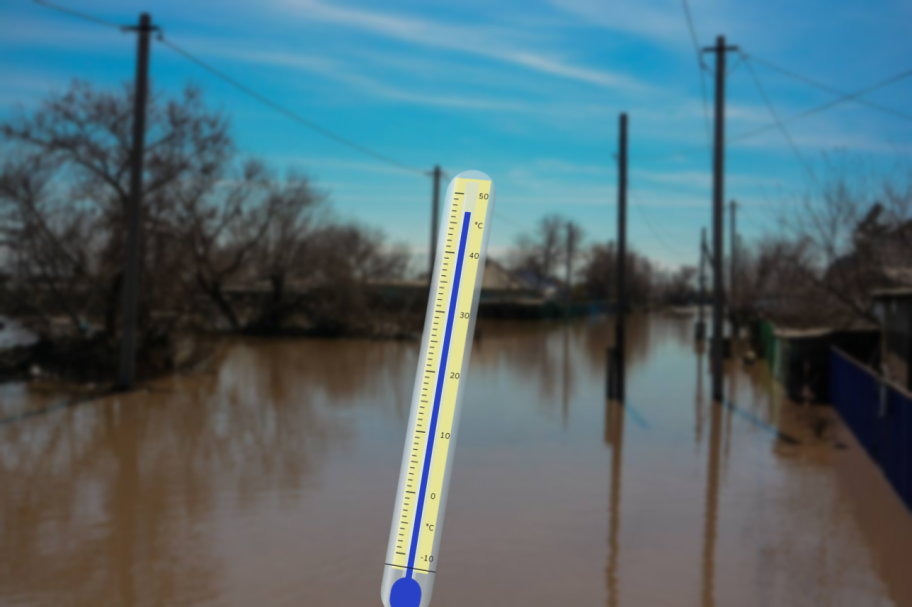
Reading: **47** °C
